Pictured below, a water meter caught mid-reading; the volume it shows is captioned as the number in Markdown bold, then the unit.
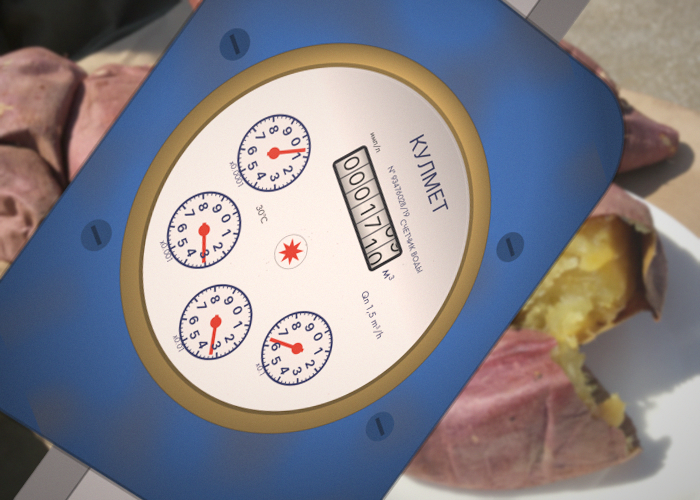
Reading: **1709.6330** m³
